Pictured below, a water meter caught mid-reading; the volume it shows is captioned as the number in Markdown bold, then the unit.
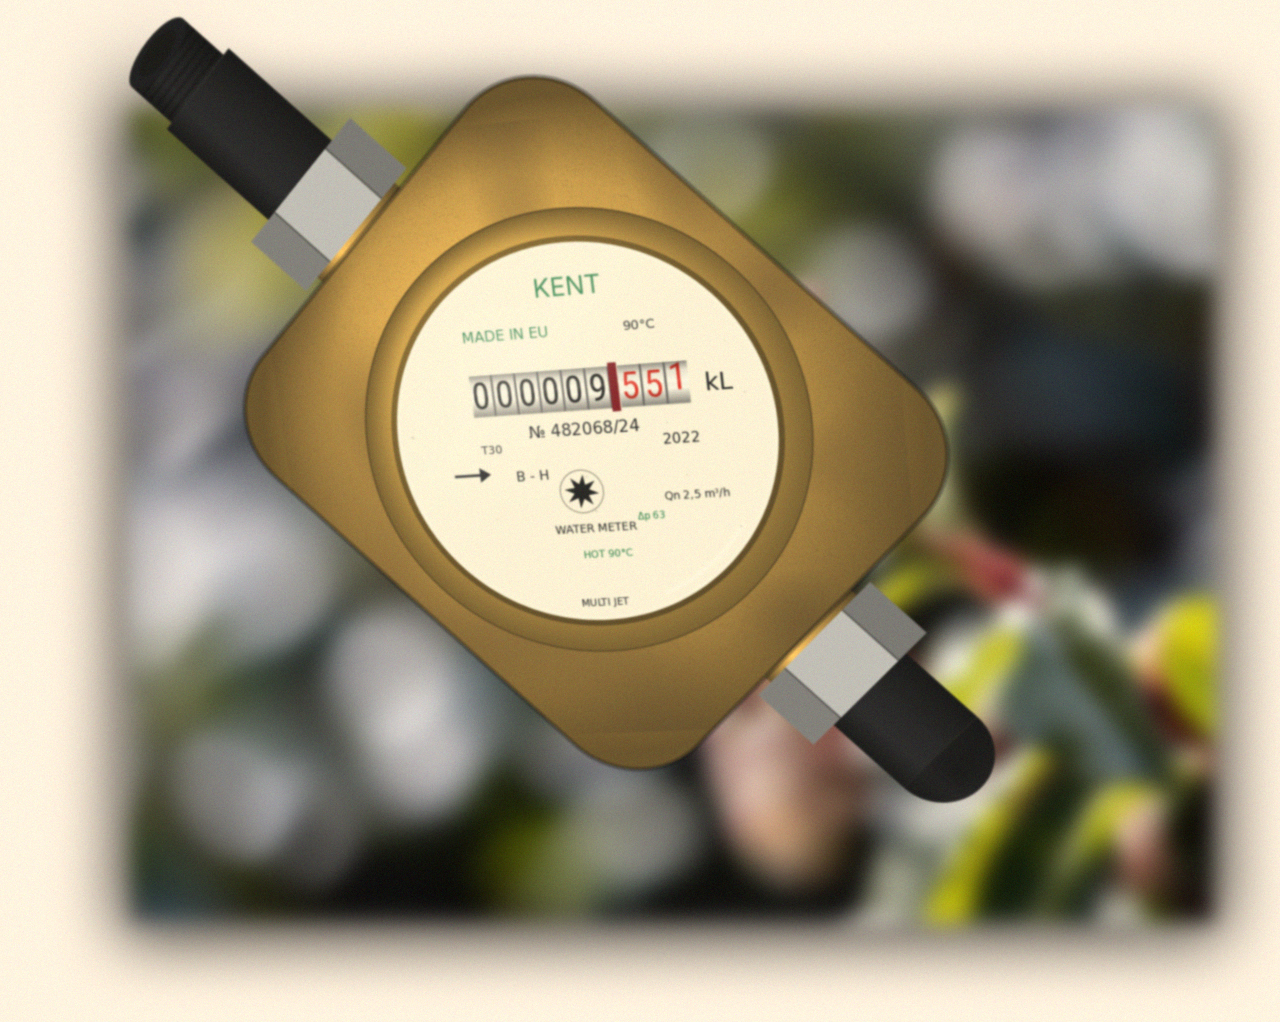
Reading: **9.551** kL
